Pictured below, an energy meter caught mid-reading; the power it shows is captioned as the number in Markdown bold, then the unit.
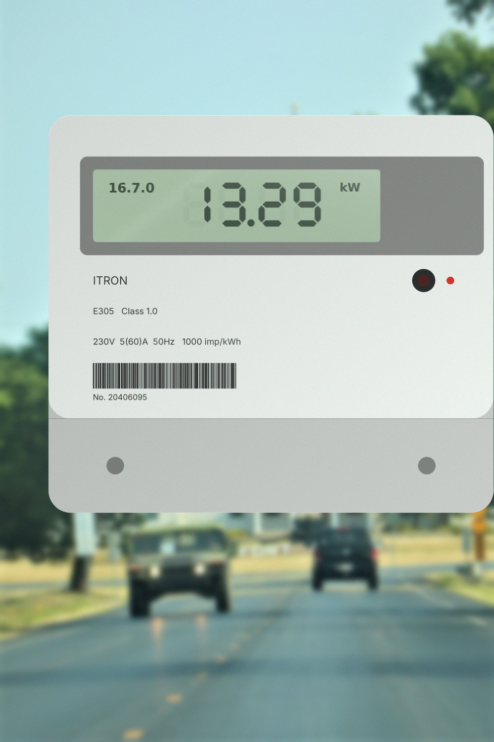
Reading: **13.29** kW
